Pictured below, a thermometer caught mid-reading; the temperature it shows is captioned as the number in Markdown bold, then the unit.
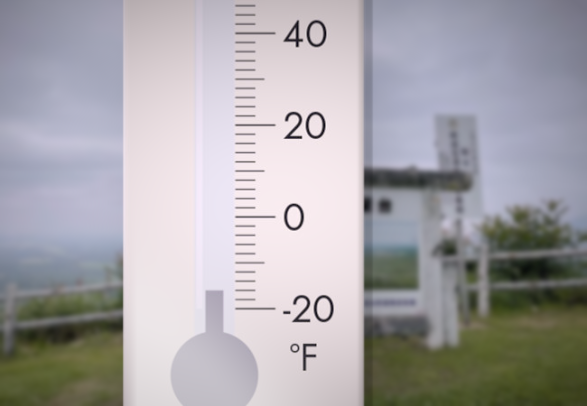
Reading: **-16** °F
